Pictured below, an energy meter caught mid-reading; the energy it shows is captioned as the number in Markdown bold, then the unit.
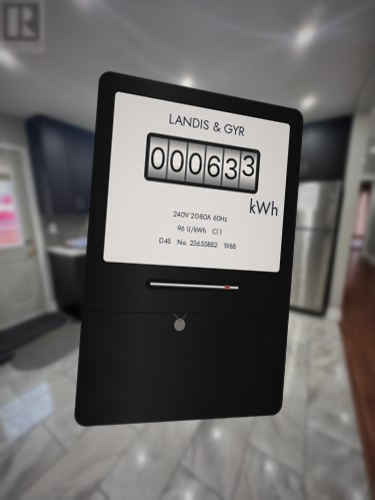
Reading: **633** kWh
